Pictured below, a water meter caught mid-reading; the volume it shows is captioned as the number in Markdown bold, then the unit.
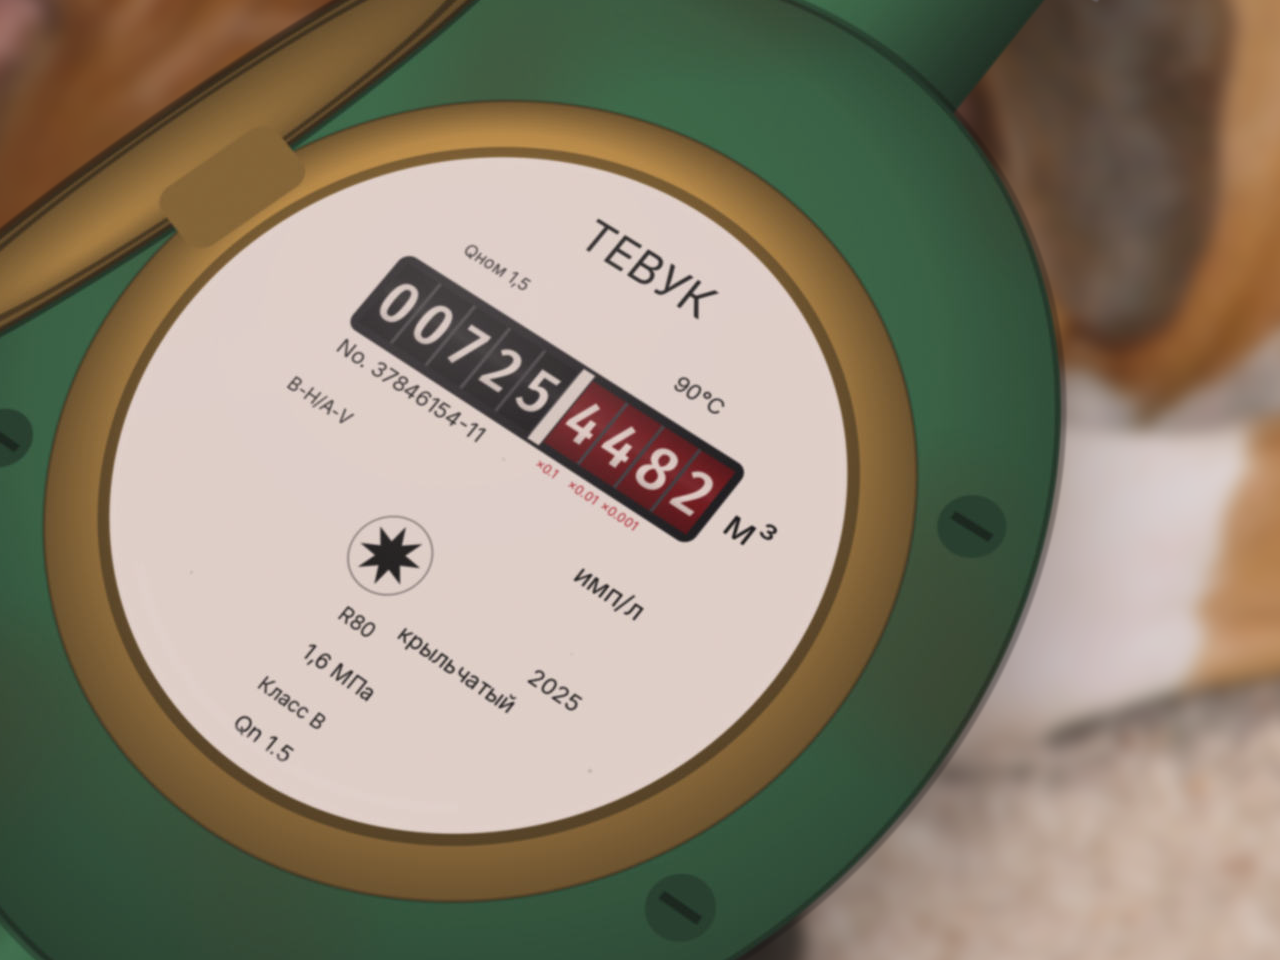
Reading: **725.4482** m³
